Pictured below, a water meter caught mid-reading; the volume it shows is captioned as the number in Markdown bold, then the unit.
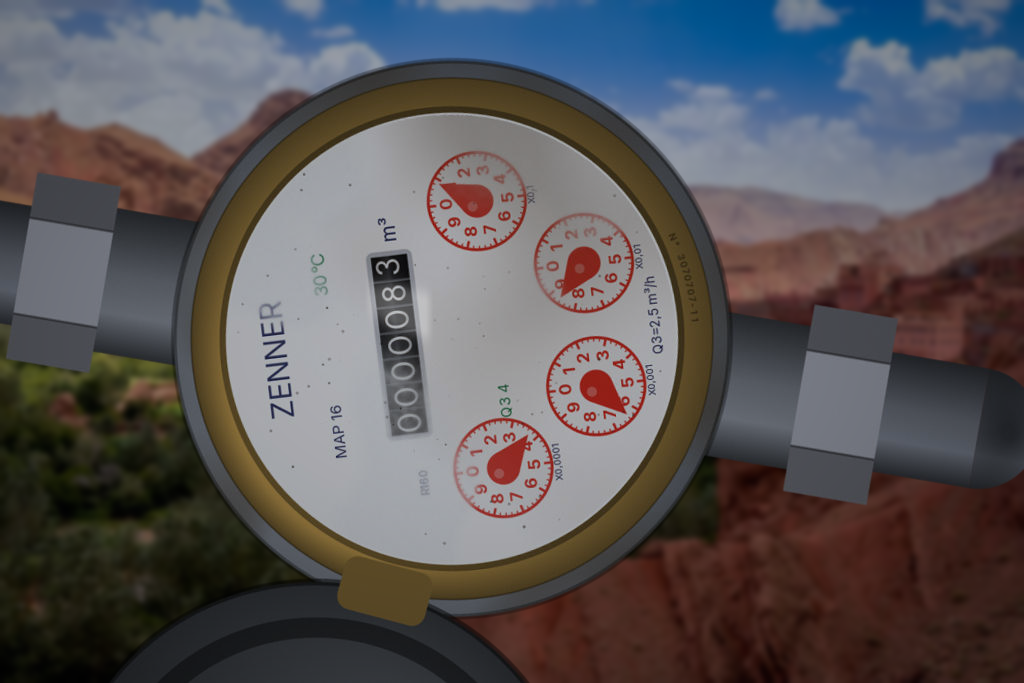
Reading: **83.0863** m³
